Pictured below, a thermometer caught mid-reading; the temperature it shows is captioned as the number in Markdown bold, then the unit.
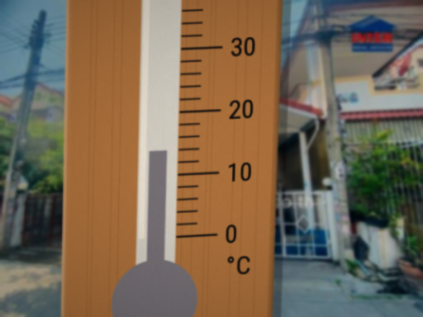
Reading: **14** °C
